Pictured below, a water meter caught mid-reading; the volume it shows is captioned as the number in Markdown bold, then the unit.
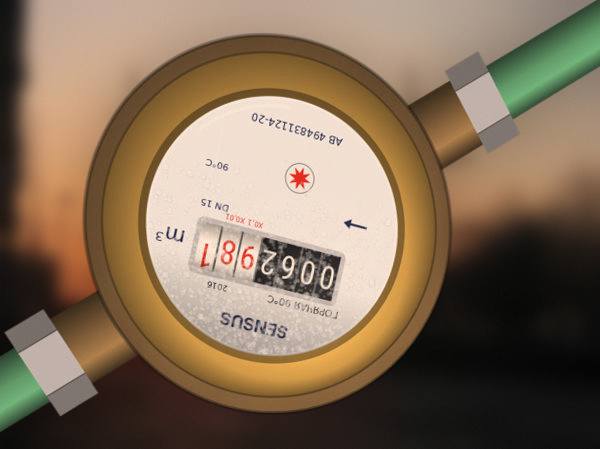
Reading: **62.981** m³
